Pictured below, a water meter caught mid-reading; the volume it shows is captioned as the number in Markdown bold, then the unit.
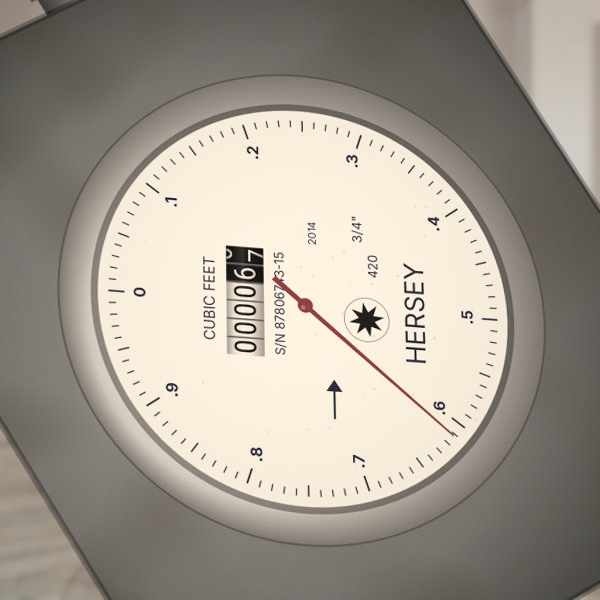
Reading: **66.61** ft³
